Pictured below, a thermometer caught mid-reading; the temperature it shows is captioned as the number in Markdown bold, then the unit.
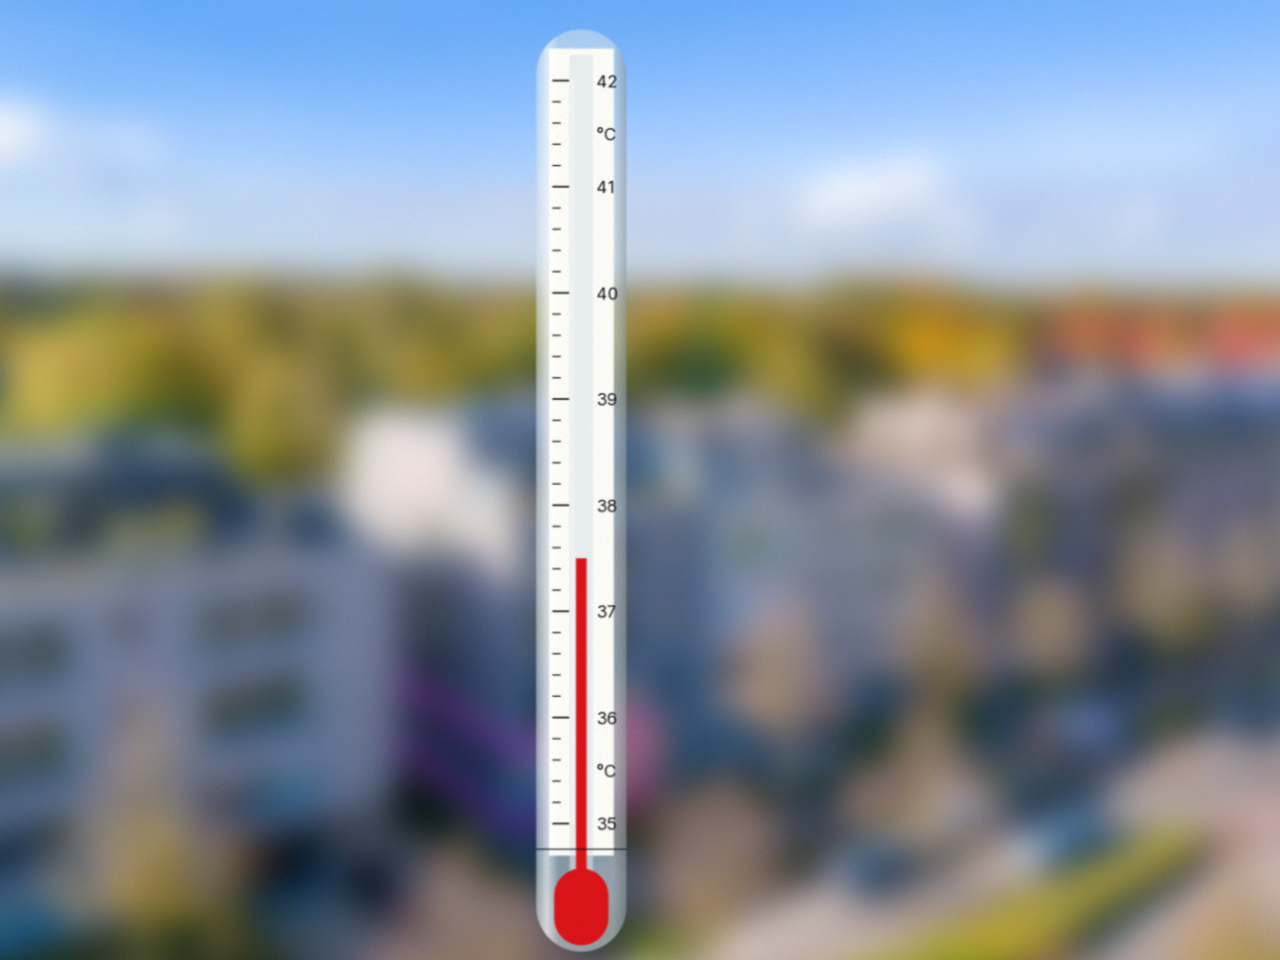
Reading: **37.5** °C
